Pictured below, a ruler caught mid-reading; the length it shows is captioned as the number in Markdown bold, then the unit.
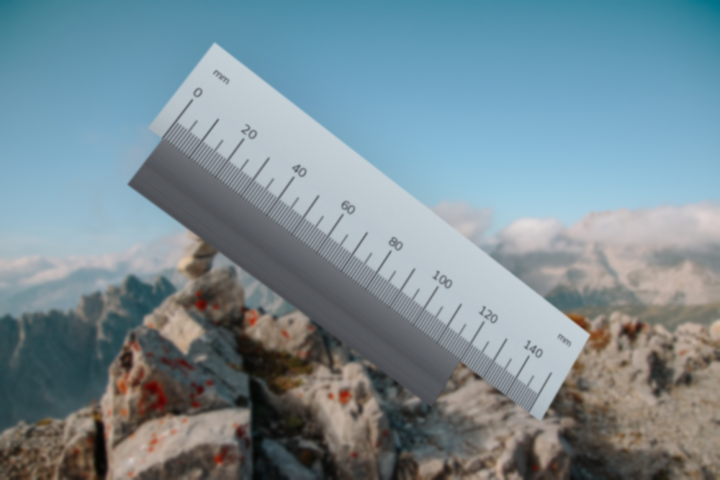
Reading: **120** mm
